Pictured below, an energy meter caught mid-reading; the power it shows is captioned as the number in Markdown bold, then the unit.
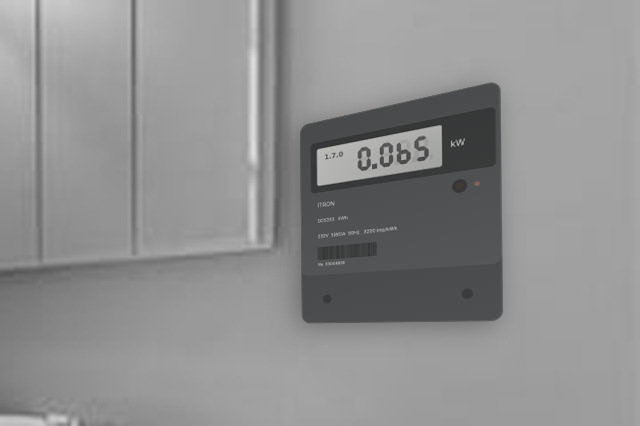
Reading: **0.065** kW
